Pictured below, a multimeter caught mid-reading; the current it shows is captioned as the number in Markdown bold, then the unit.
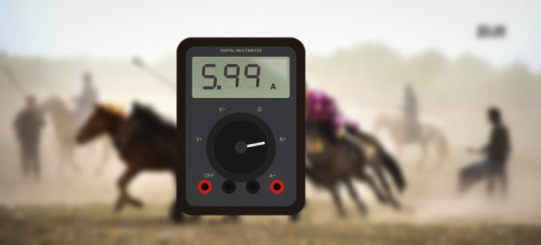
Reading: **5.99** A
